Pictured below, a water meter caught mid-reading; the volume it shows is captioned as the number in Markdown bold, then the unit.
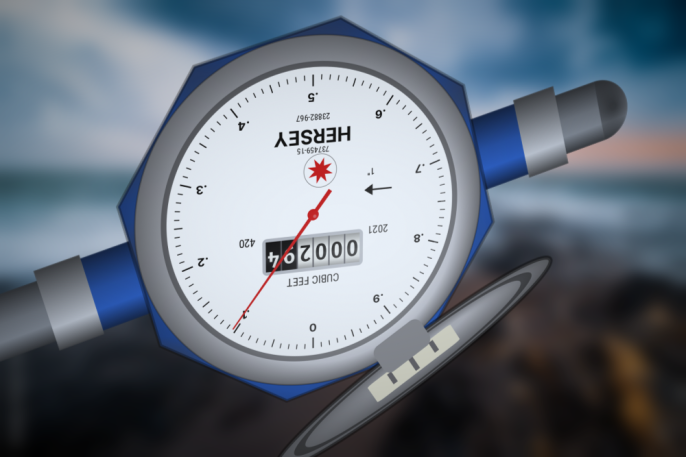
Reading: **294.10** ft³
